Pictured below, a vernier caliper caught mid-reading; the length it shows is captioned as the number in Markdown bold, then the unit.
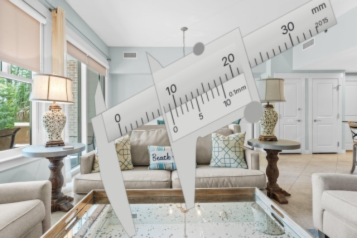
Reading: **9.0** mm
